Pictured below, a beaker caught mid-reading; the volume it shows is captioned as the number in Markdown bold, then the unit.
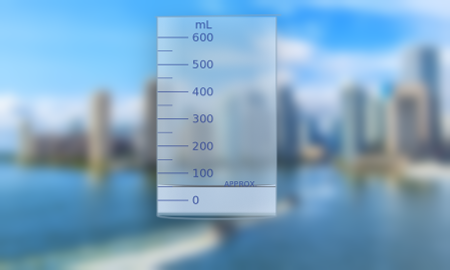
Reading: **50** mL
